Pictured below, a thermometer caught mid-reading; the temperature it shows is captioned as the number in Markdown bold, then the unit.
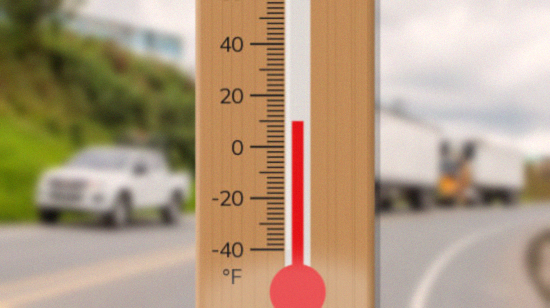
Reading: **10** °F
